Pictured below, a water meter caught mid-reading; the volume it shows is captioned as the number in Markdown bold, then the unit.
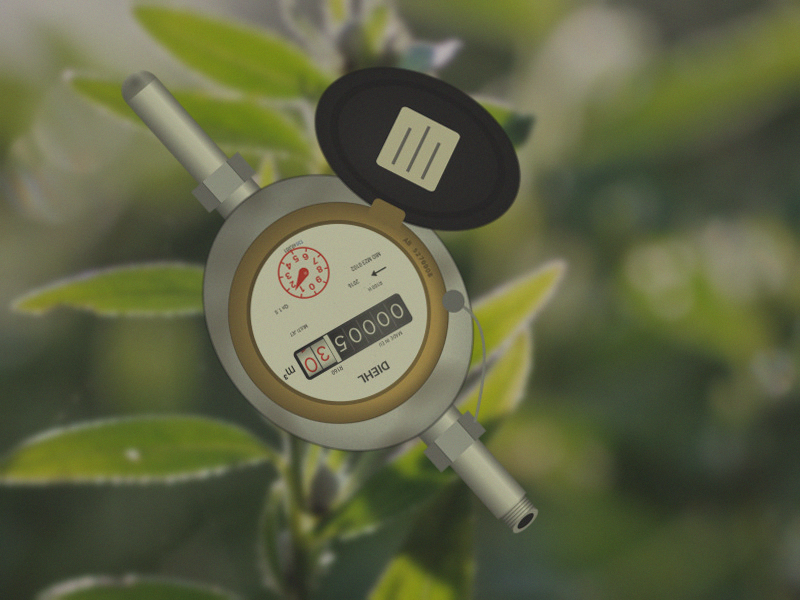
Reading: **5.301** m³
